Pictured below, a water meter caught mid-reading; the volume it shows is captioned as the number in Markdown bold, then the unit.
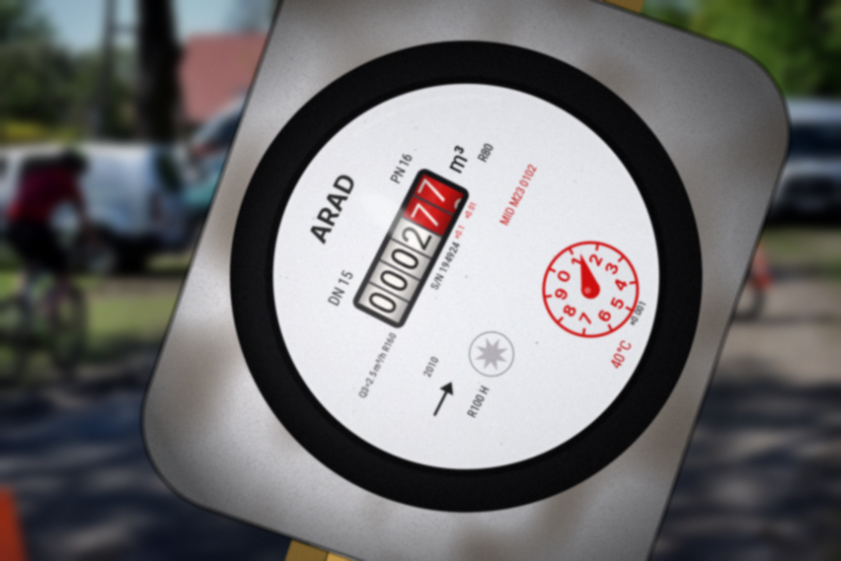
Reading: **2.771** m³
